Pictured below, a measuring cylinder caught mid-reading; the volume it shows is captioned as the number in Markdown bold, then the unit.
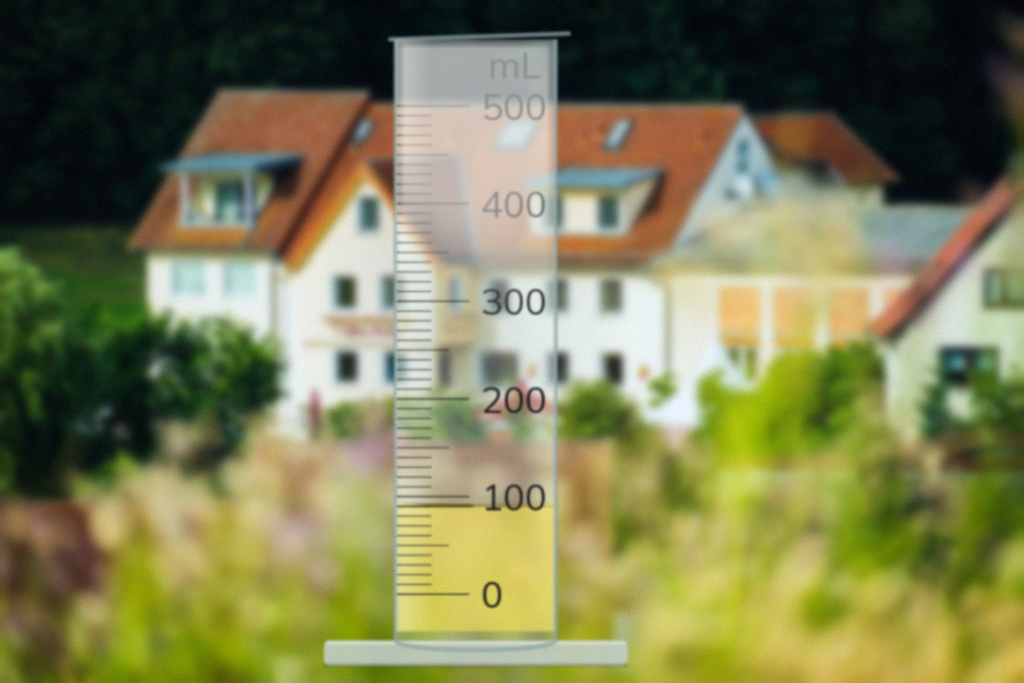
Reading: **90** mL
